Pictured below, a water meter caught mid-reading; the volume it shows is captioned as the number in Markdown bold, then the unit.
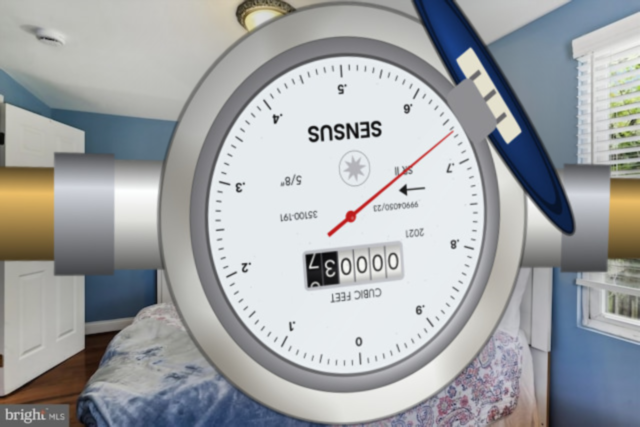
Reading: **36.66** ft³
